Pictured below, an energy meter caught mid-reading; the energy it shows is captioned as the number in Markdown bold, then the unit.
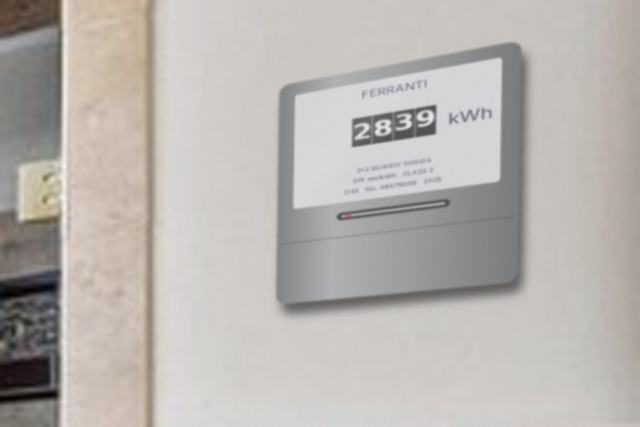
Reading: **2839** kWh
